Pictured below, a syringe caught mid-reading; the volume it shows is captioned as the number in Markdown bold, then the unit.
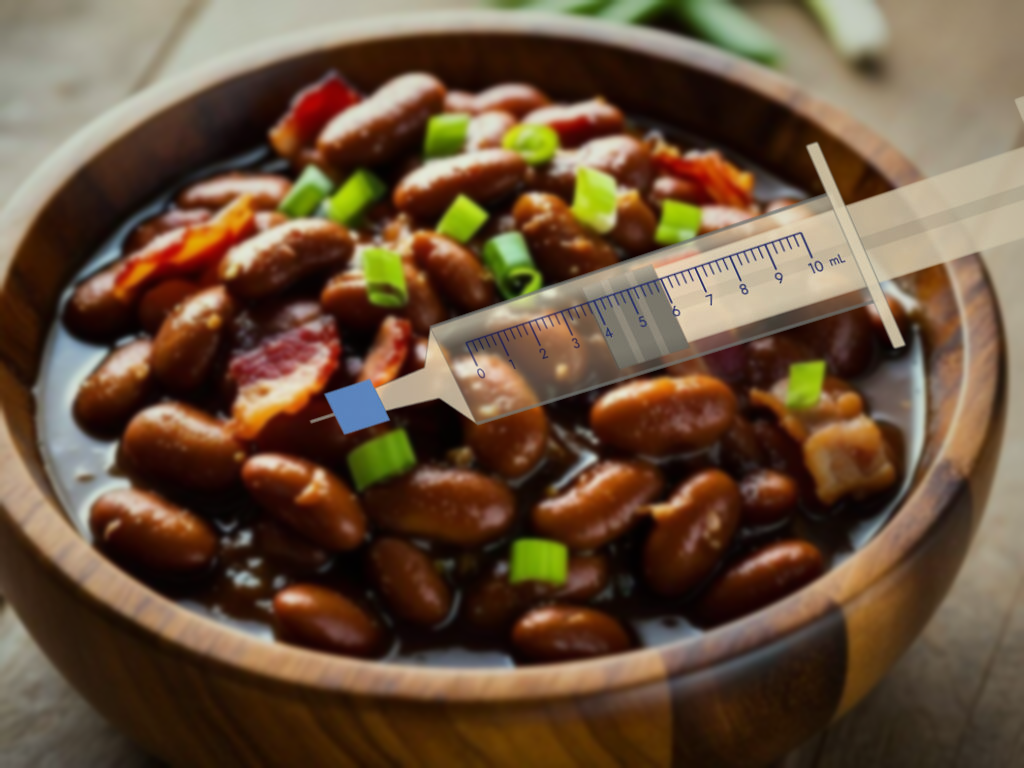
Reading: **3.8** mL
